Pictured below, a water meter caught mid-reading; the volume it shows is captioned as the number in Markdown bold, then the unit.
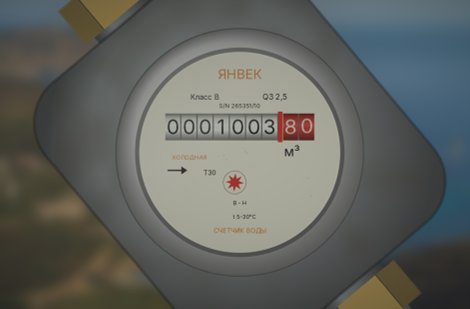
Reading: **1003.80** m³
